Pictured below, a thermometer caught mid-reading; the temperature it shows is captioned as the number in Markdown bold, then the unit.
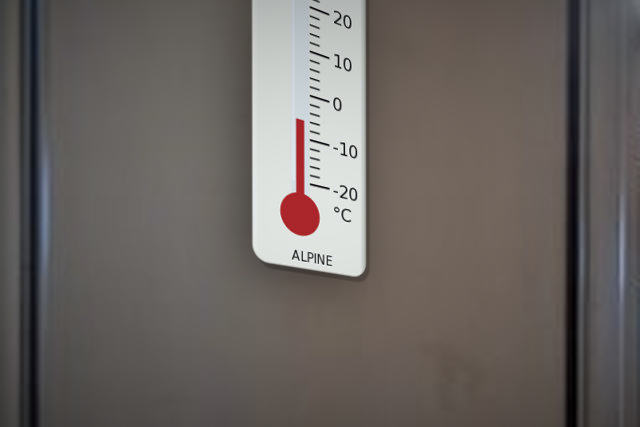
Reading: **-6** °C
